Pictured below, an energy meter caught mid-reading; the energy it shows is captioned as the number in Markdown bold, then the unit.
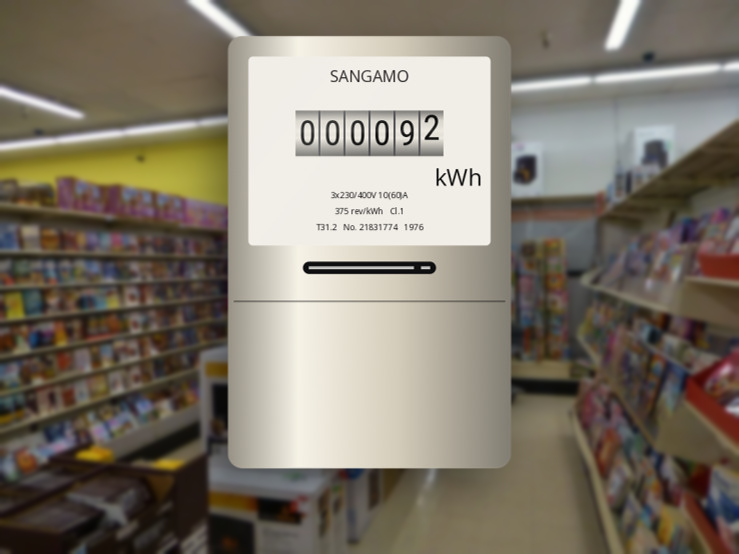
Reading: **92** kWh
